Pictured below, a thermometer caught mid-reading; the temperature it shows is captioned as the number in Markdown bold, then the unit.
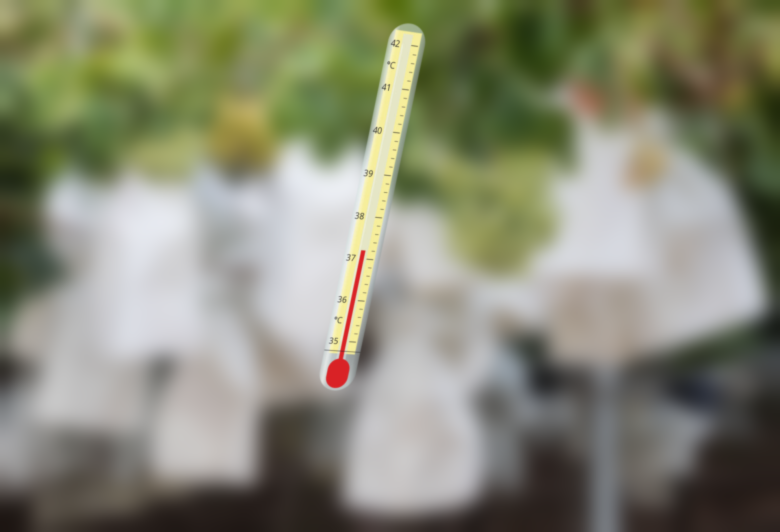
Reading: **37.2** °C
